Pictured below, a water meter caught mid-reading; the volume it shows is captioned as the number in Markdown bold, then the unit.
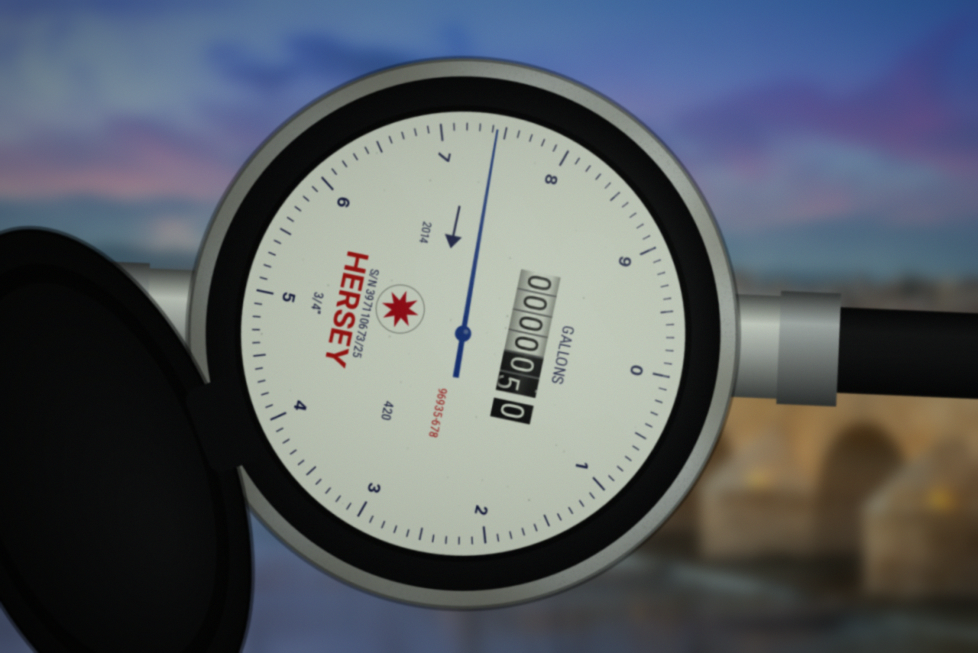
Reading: **47.4** gal
